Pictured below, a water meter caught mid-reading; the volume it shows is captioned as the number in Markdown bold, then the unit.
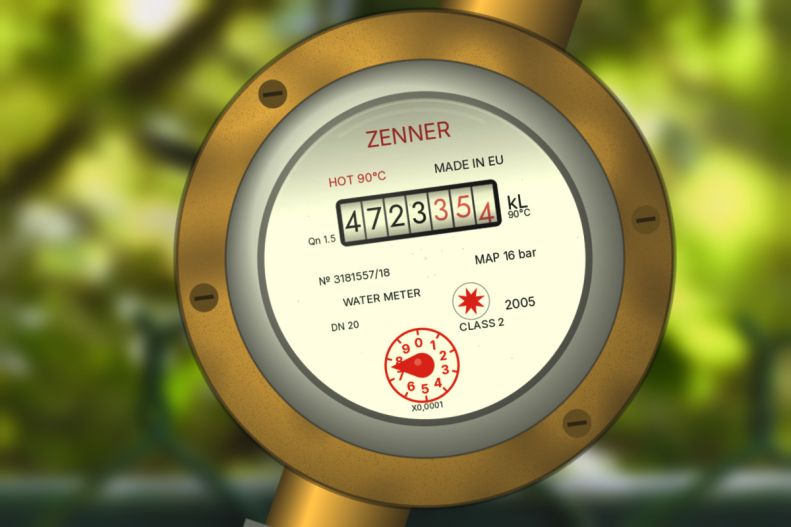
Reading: **4723.3537** kL
